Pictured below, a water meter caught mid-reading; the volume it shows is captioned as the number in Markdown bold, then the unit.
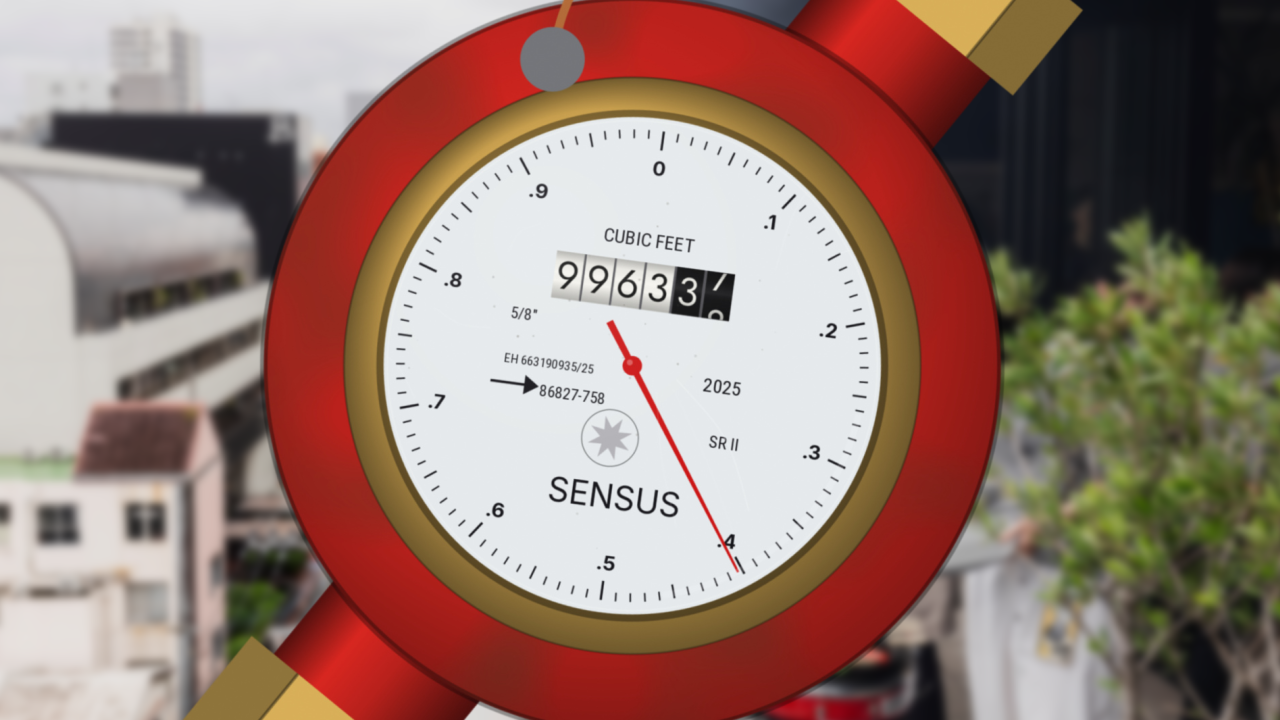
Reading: **996337.40** ft³
